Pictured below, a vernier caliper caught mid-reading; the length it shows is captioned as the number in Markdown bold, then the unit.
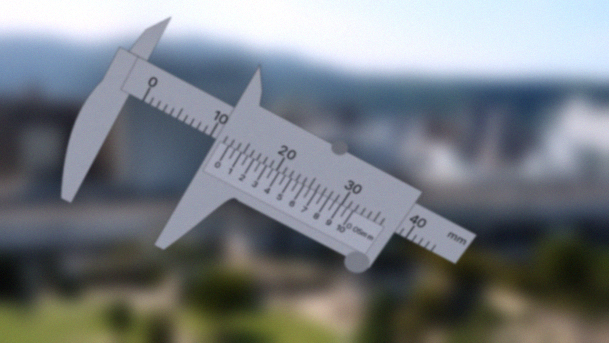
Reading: **12.8** mm
